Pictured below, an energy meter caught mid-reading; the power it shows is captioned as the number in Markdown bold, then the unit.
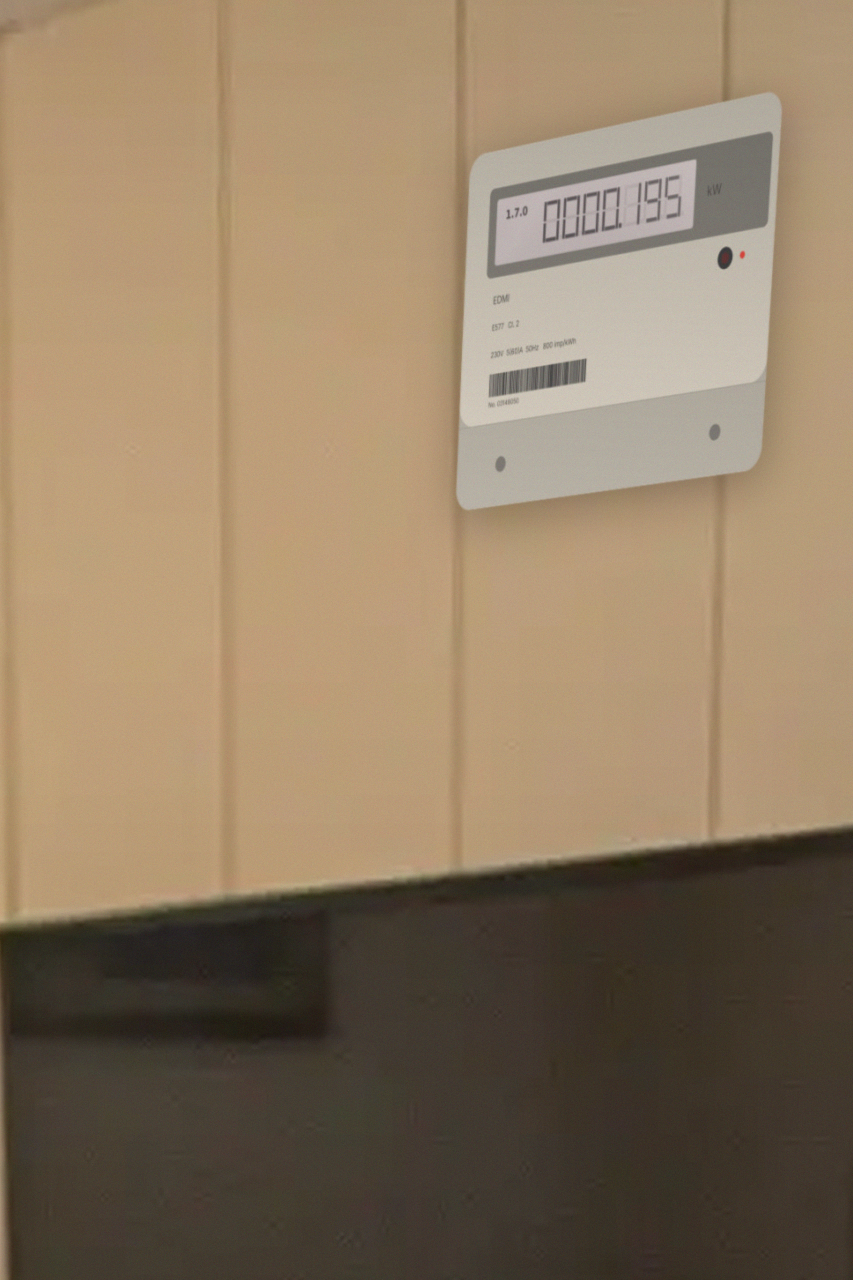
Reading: **0.195** kW
